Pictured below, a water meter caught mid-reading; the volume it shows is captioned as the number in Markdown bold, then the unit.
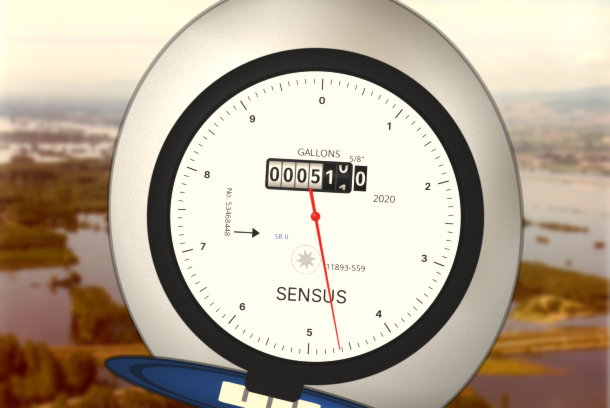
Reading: **5104.6** gal
